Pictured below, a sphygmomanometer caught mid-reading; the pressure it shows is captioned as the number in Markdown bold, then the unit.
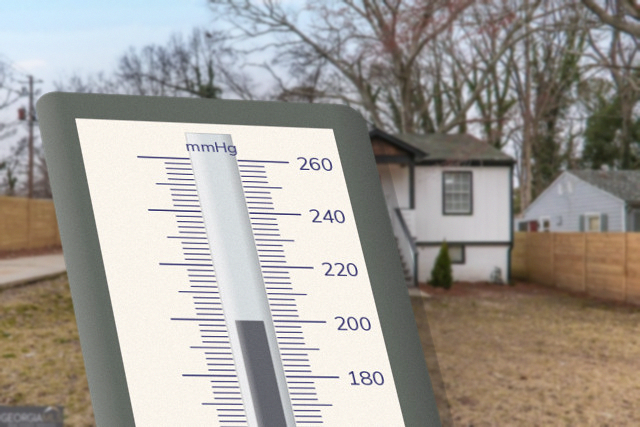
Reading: **200** mmHg
